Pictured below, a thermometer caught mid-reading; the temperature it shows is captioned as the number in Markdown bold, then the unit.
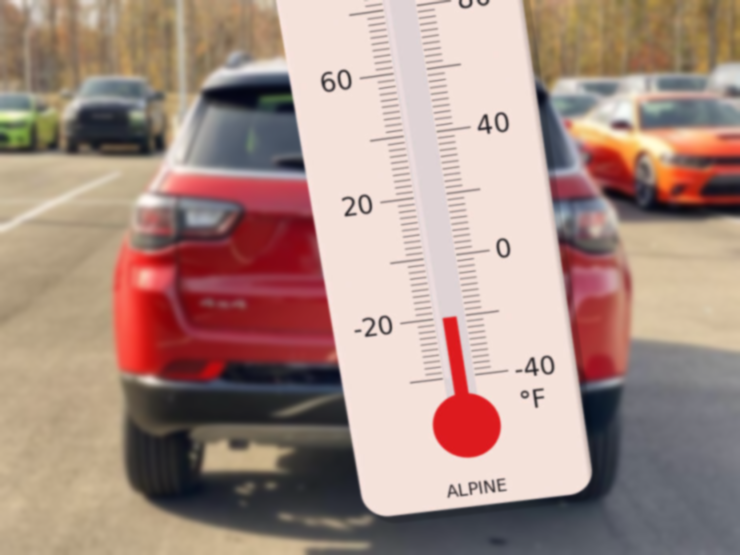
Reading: **-20** °F
